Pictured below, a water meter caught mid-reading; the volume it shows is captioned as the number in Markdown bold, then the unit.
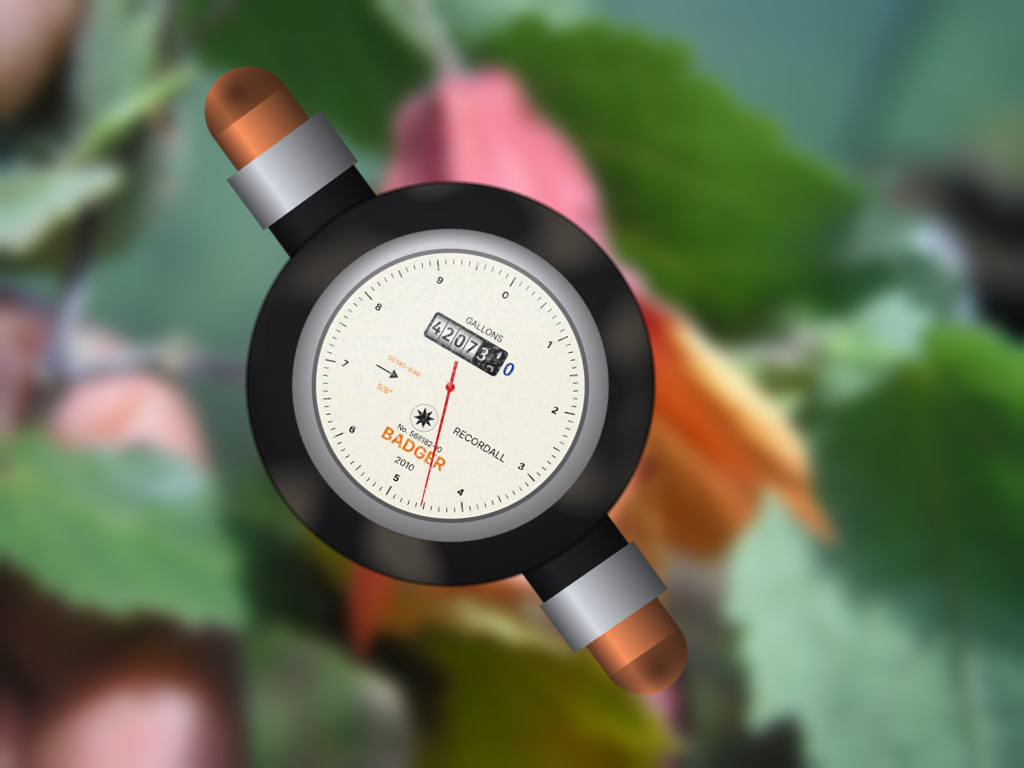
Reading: **4207314.5** gal
